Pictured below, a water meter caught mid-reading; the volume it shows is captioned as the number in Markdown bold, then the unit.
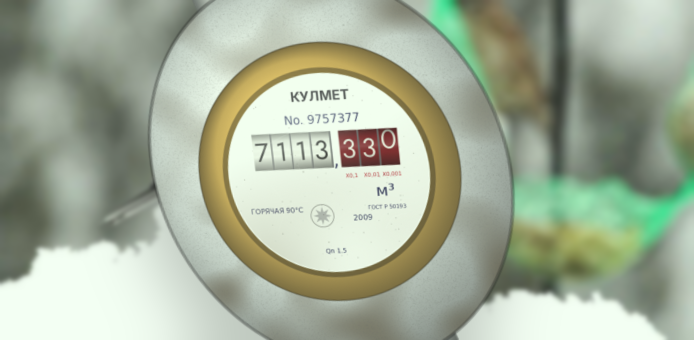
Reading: **7113.330** m³
